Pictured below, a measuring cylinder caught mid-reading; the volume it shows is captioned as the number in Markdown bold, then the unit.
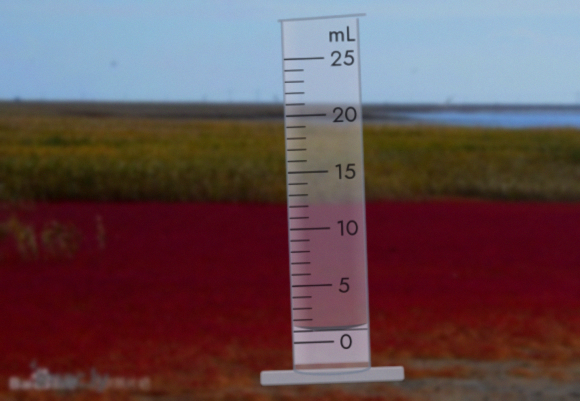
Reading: **1** mL
